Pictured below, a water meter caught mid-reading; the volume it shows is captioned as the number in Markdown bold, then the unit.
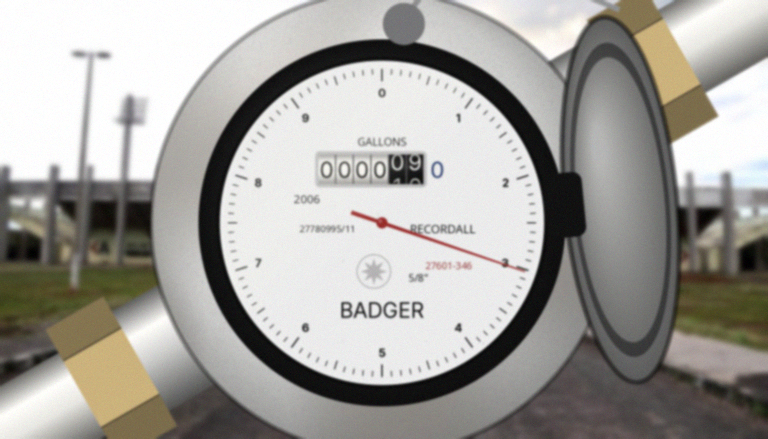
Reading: **93.0** gal
